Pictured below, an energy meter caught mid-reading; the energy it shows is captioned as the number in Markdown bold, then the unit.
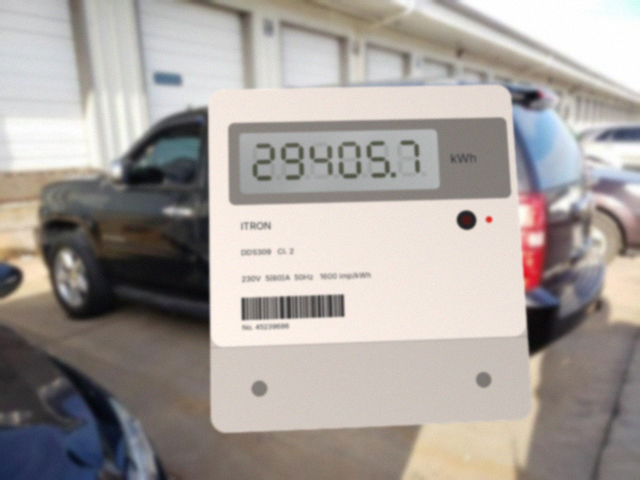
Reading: **29405.7** kWh
